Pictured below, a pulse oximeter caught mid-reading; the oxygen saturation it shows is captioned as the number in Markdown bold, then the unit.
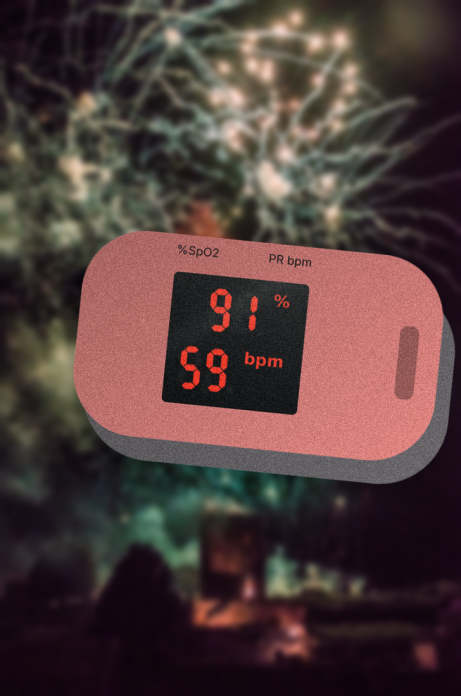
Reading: **91** %
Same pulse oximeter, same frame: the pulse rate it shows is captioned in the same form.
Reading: **59** bpm
